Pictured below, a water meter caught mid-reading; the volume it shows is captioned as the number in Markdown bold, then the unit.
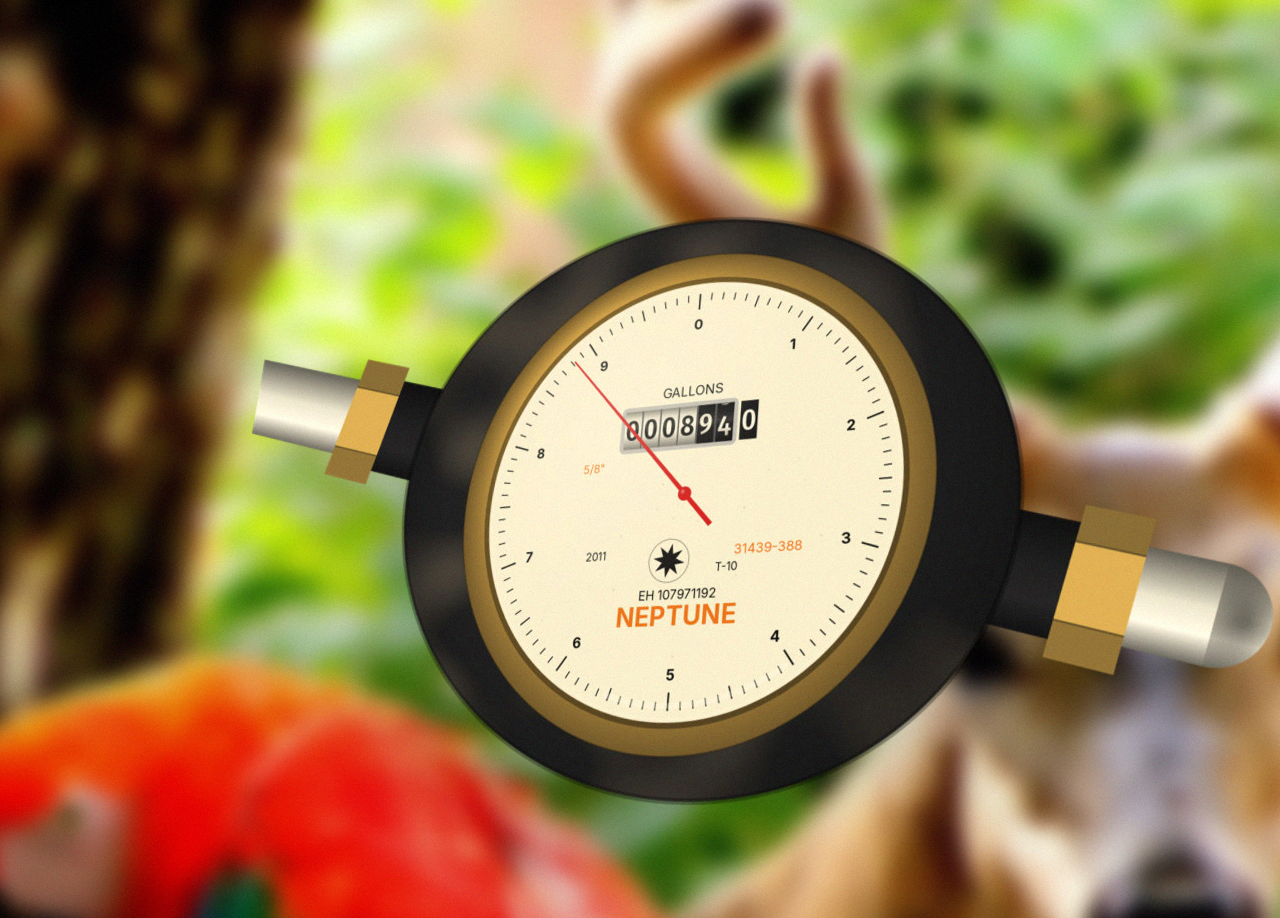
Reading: **8938.8** gal
